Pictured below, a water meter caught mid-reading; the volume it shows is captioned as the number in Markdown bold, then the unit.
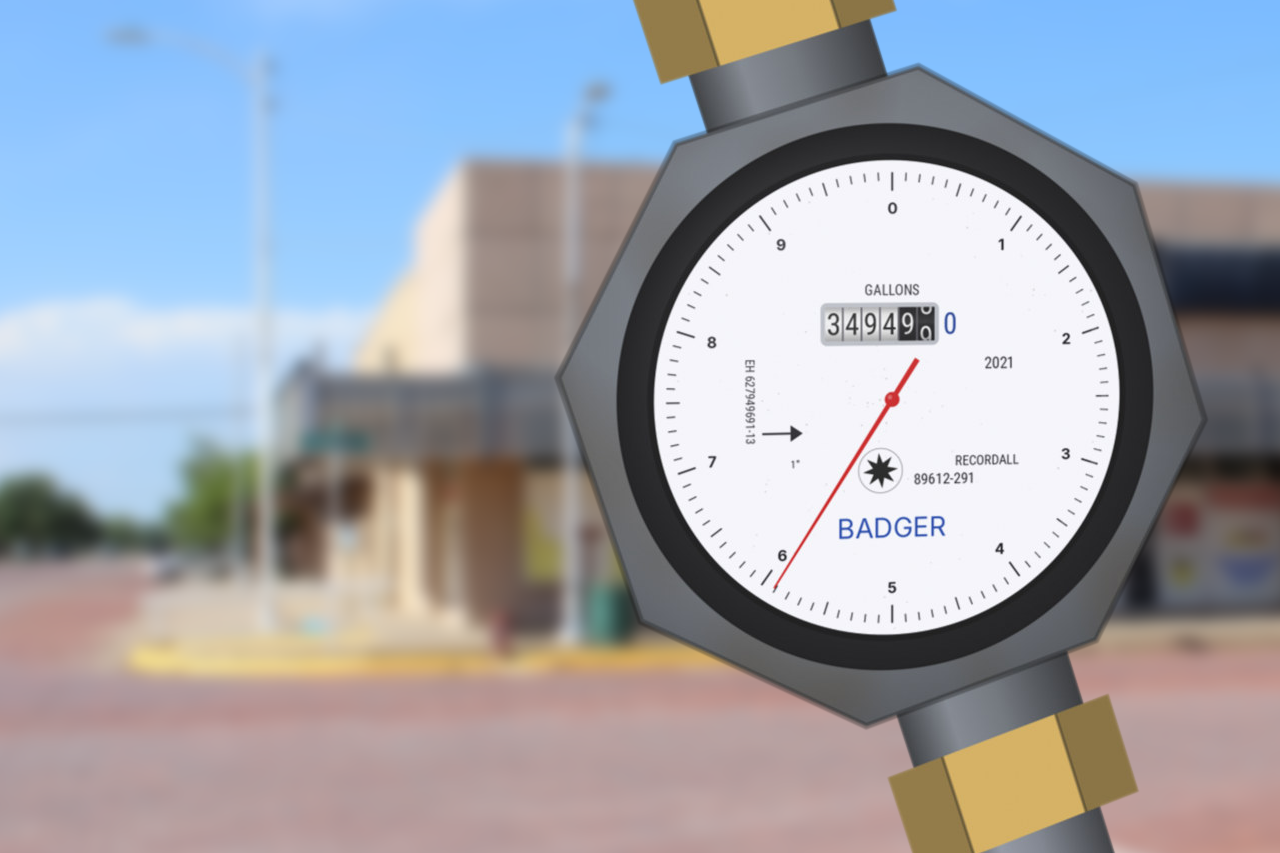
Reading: **3494985.9** gal
